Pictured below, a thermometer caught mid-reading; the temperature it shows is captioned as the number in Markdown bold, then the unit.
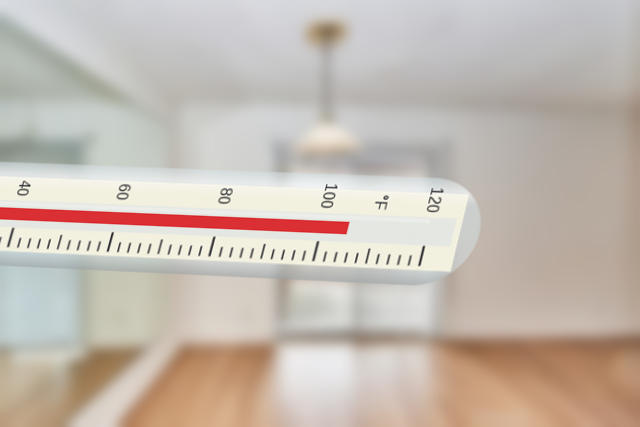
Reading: **105** °F
